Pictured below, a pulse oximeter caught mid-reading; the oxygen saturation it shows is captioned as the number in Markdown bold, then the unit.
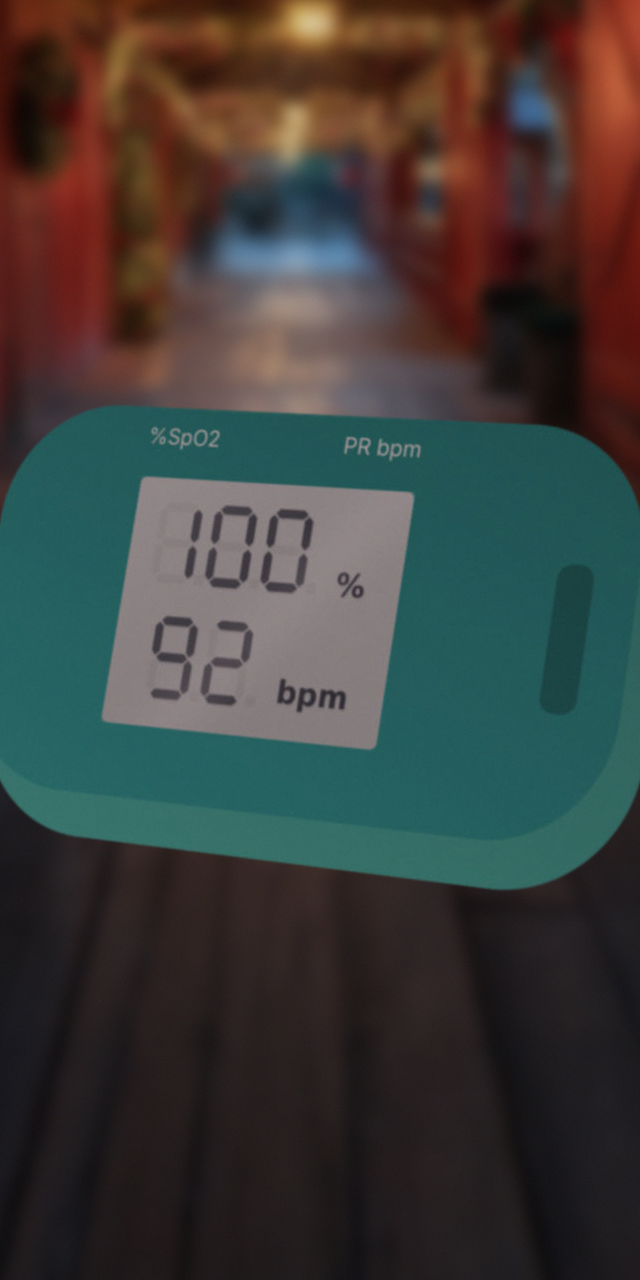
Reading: **100** %
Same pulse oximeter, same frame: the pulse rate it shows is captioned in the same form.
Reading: **92** bpm
